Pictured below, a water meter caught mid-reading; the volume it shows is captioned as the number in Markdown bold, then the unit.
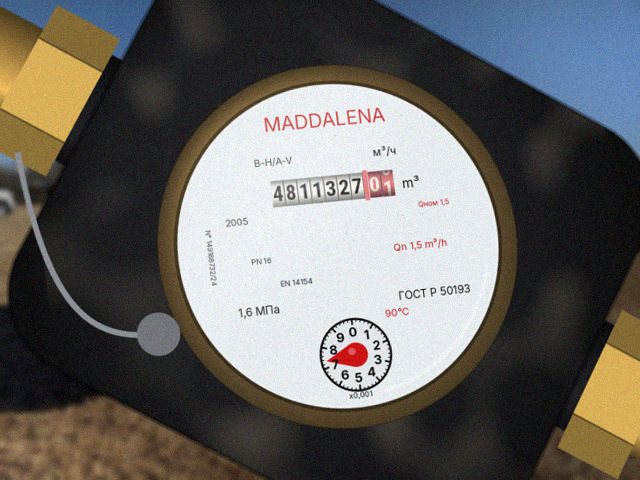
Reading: **4811327.007** m³
